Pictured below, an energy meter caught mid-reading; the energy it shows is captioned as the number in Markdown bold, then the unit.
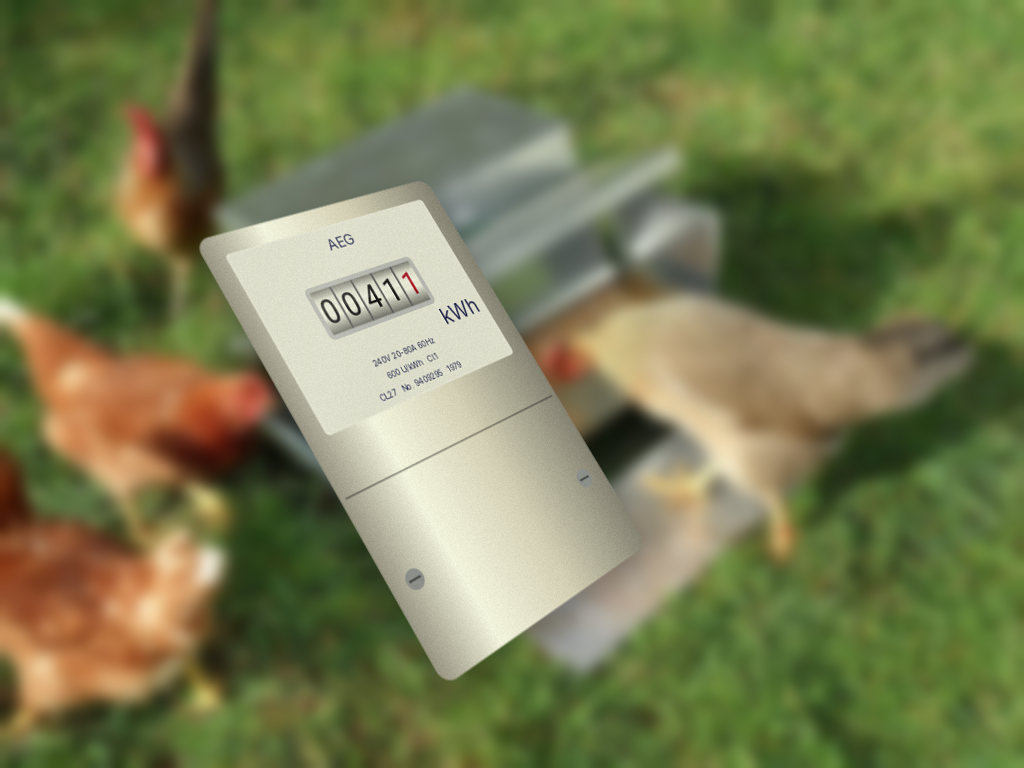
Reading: **41.1** kWh
